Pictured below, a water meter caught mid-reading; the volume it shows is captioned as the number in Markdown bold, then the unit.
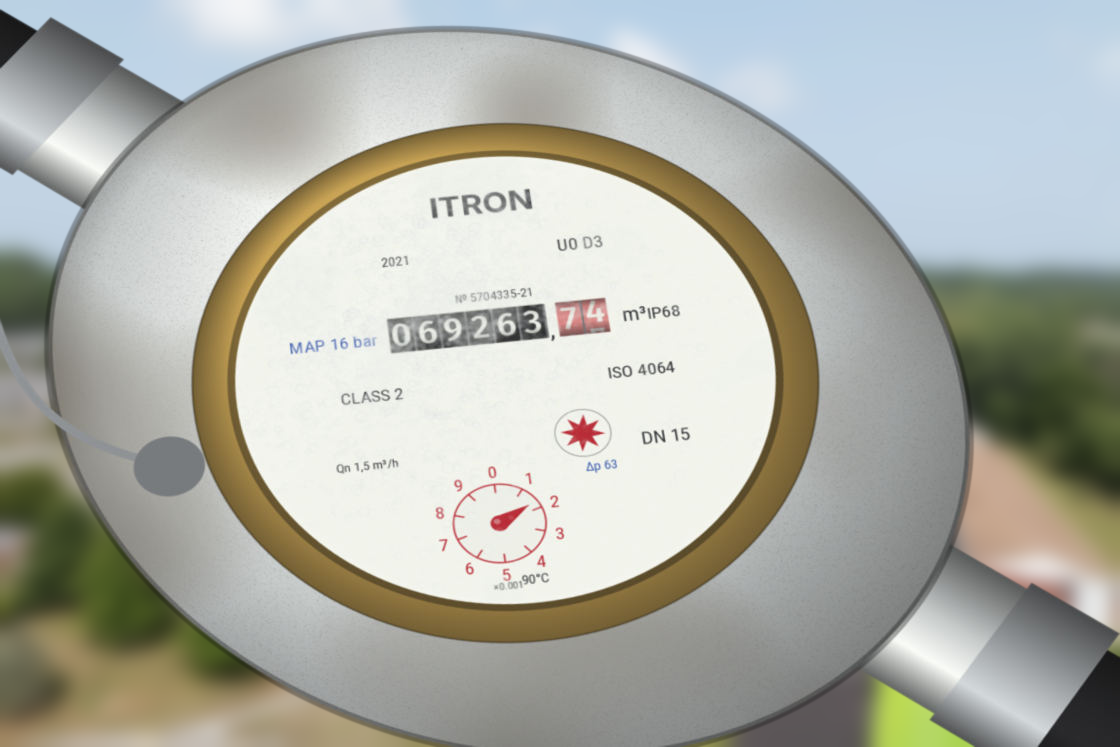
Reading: **69263.741** m³
